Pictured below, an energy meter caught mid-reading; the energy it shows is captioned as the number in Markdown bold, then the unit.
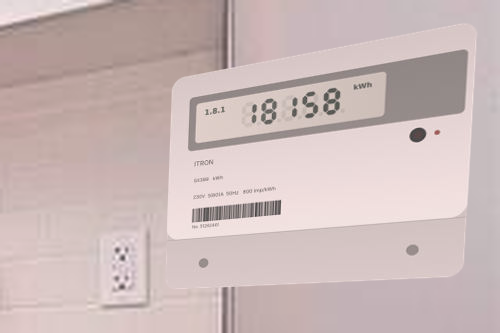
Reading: **18158** kWh
